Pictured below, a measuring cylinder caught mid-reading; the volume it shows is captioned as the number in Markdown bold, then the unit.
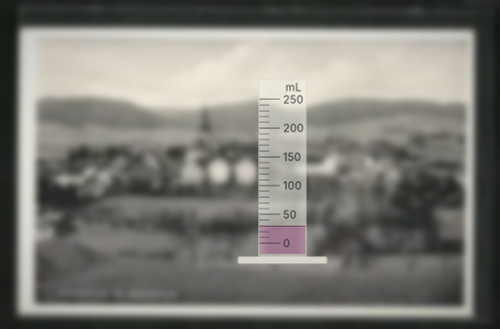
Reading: **30** mL
